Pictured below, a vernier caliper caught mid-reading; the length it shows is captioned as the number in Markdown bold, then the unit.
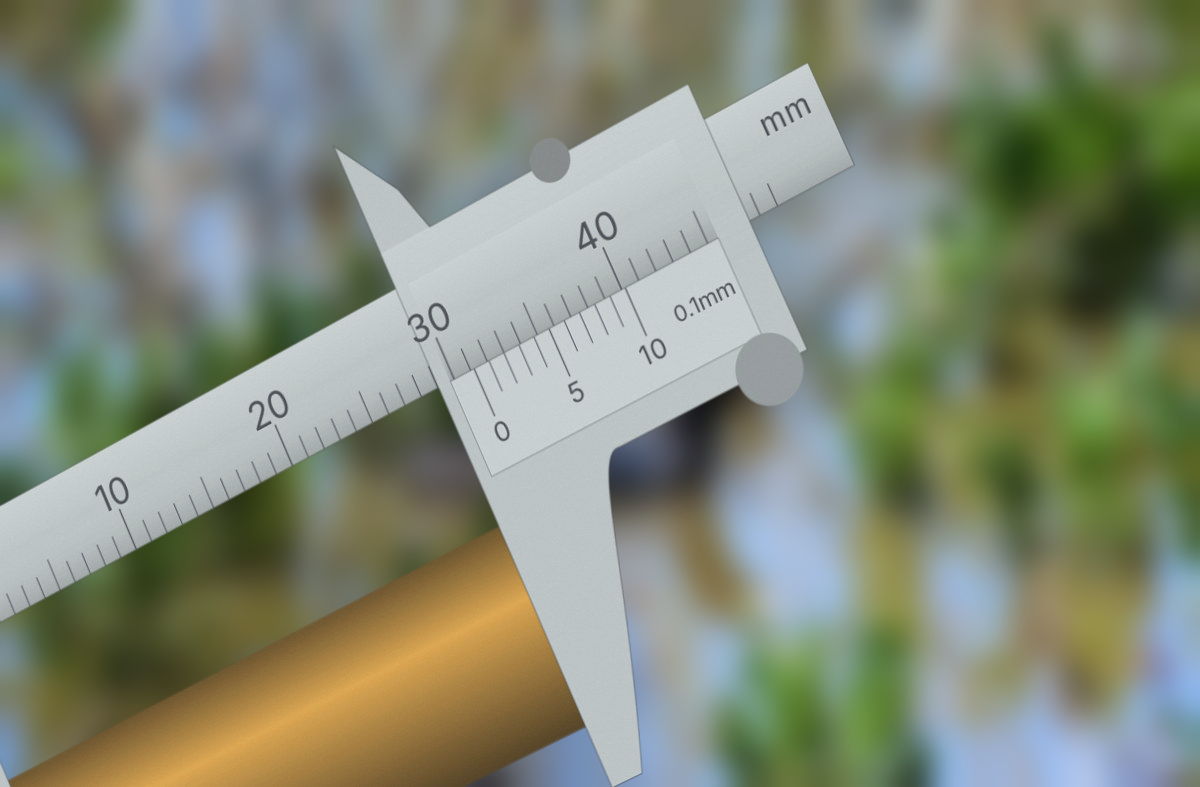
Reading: **31.2** mm
